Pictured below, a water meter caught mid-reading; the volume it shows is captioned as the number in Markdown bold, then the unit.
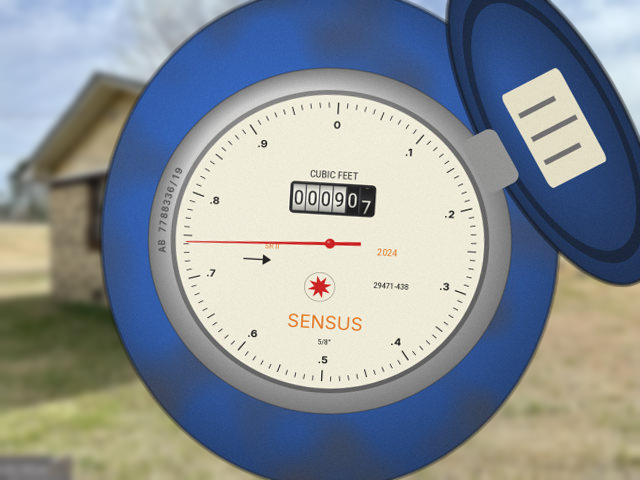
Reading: **906.74** ft³
